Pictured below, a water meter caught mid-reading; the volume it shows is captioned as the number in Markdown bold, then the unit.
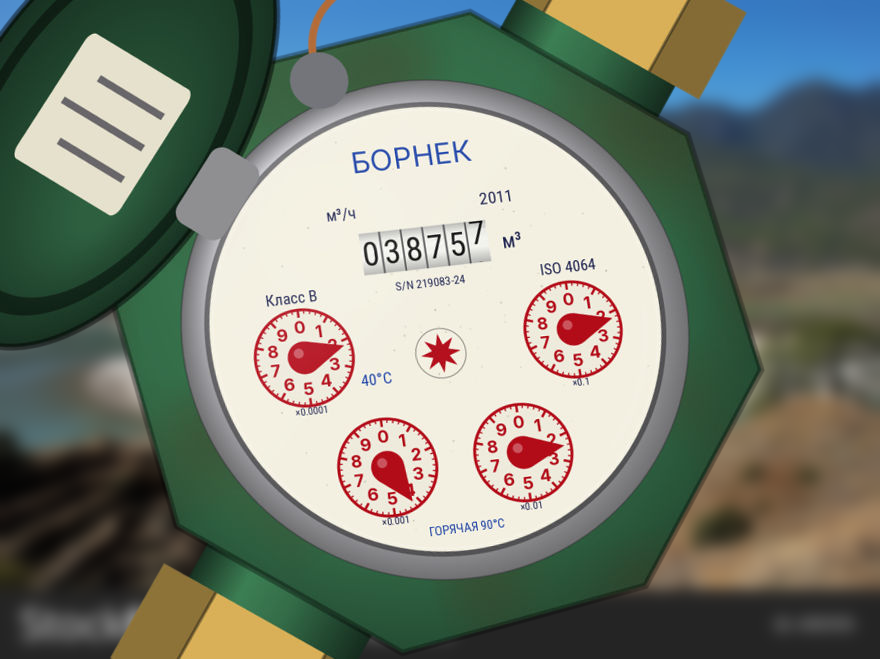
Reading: **38757.2242** m³
